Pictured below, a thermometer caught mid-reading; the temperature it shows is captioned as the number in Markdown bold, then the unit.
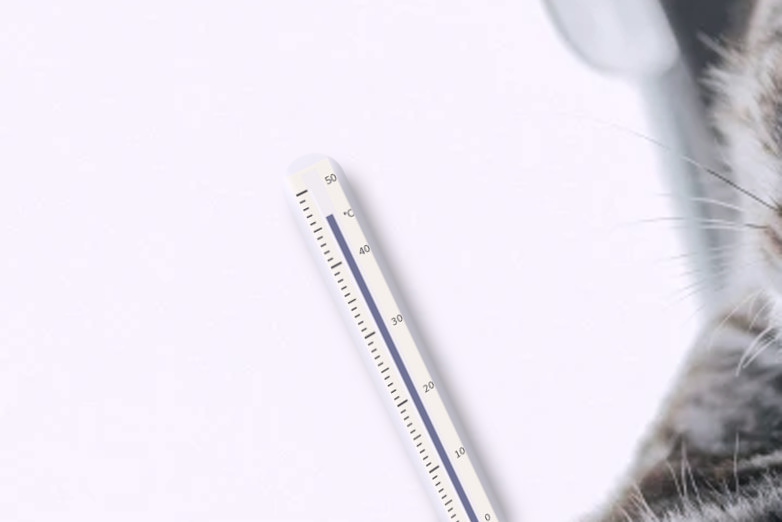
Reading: **46** °C
